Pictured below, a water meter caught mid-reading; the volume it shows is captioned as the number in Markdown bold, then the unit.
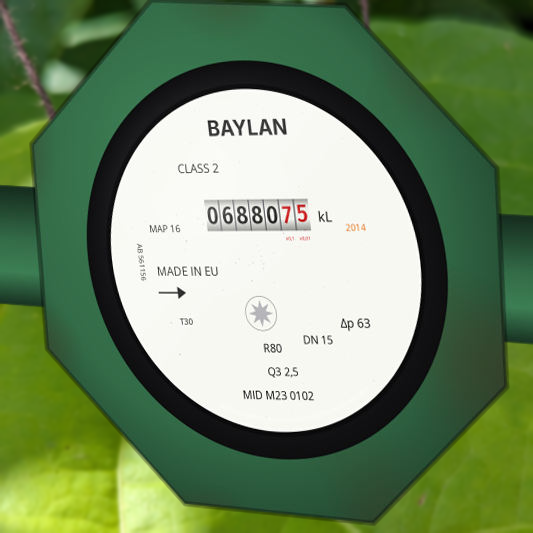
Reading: **6880.75** kL
